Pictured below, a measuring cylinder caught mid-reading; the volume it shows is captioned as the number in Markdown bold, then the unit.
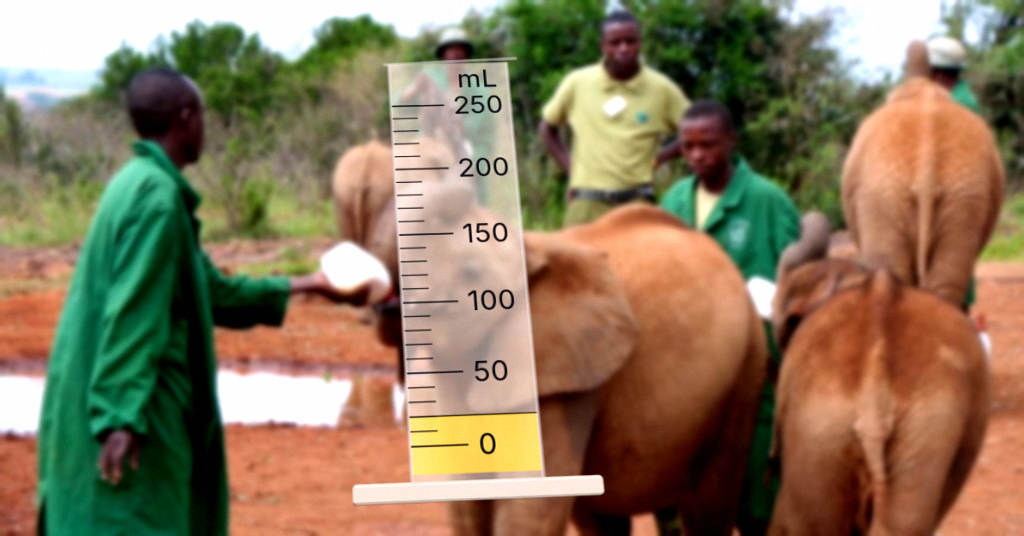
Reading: **20** mL
